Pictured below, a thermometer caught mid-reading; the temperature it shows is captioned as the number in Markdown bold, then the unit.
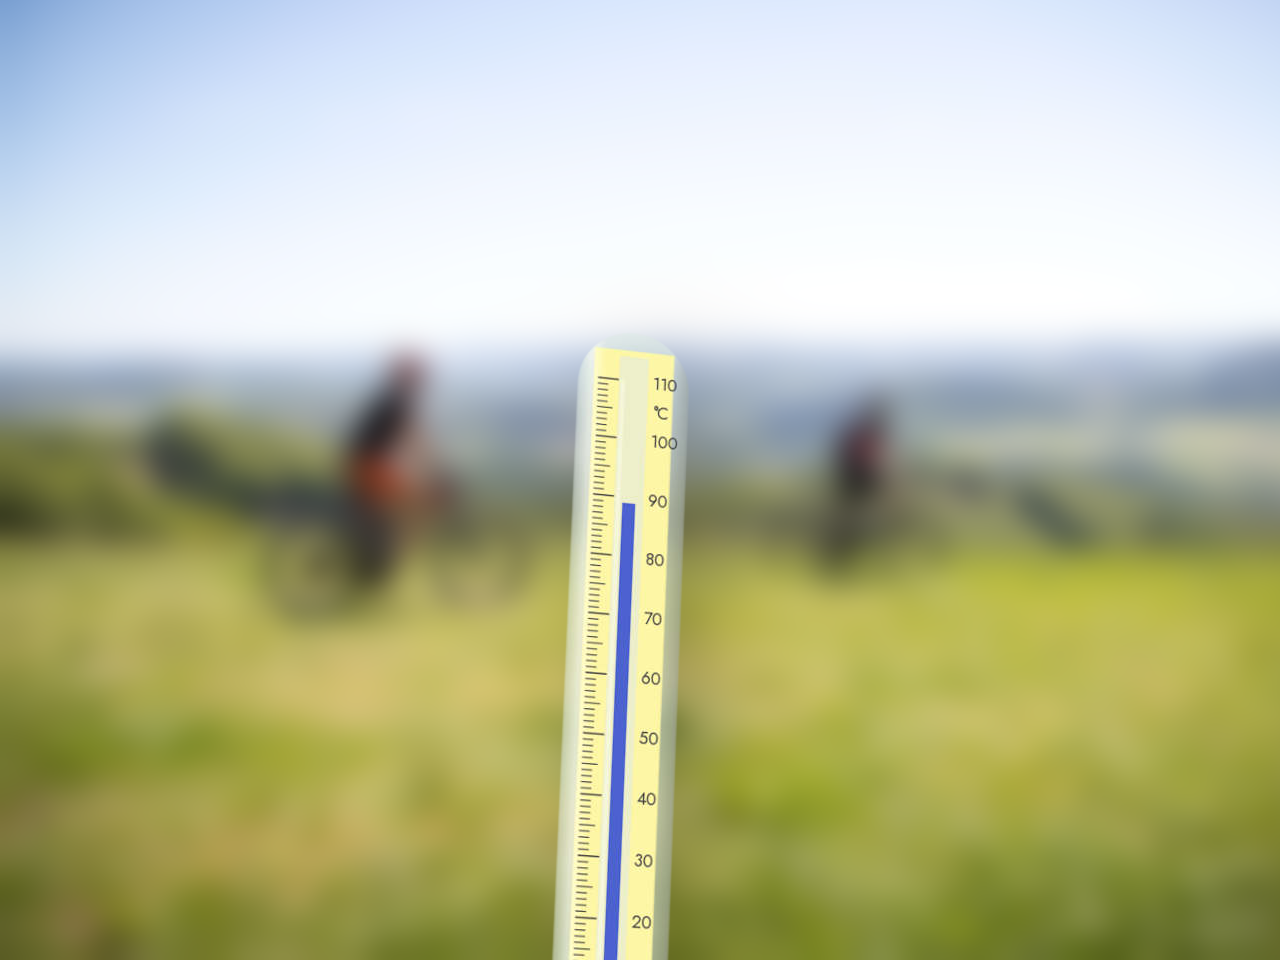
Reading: **89** °C
